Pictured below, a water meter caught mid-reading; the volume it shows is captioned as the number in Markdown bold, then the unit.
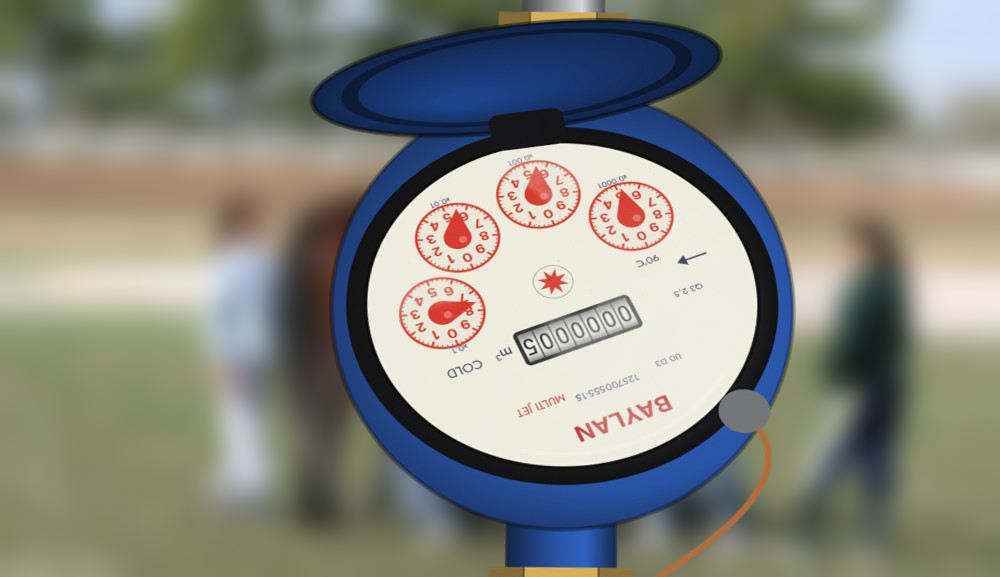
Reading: **5.7555** m³
